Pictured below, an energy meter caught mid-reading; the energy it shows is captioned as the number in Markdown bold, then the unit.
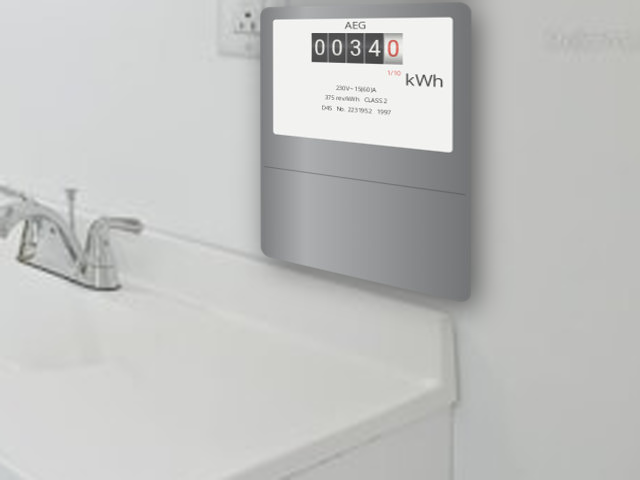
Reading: **34.0** kWh
